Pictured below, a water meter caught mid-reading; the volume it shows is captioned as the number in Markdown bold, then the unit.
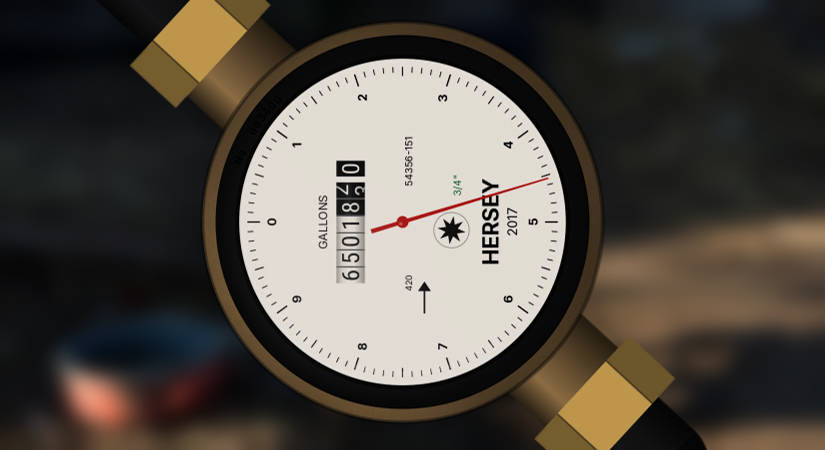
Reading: **6501824.5** gal
